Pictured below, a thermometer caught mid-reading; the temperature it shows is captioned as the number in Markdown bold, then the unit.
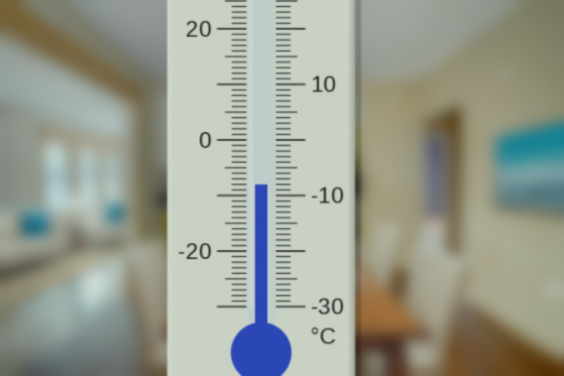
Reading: **-8** °C
